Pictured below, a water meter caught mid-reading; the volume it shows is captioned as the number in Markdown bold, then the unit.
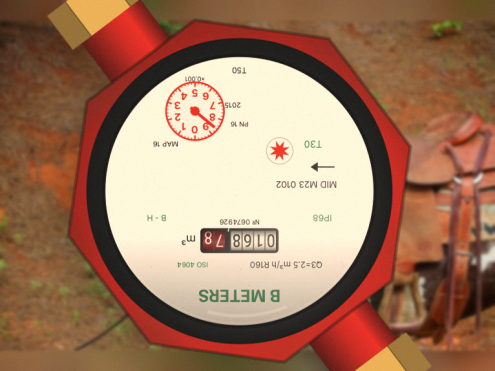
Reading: **168.778** m³
